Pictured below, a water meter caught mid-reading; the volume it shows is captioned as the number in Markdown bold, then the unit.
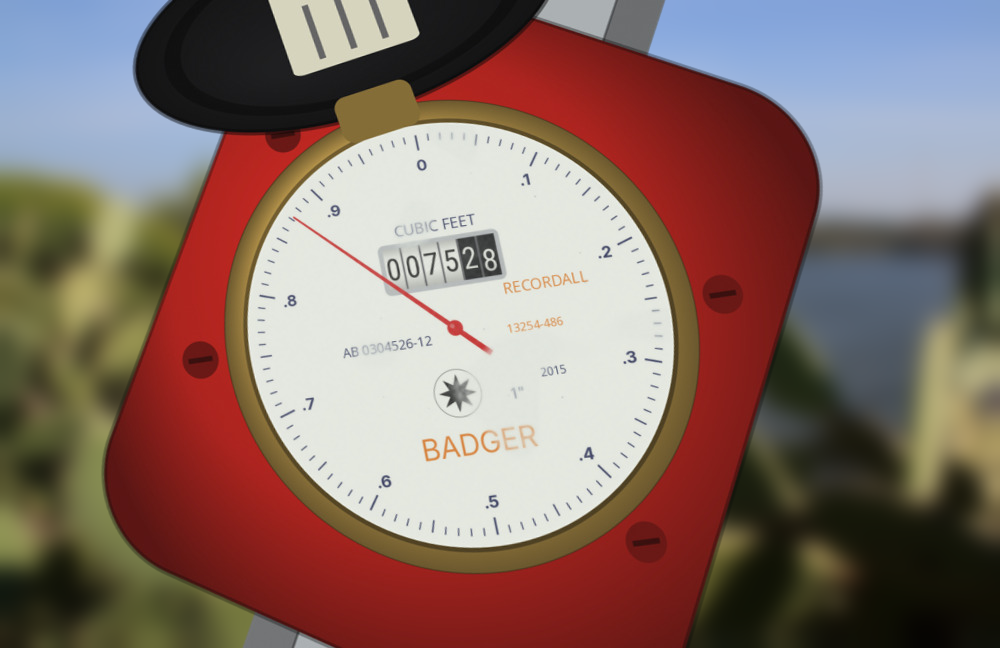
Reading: **7527.87** ft³
